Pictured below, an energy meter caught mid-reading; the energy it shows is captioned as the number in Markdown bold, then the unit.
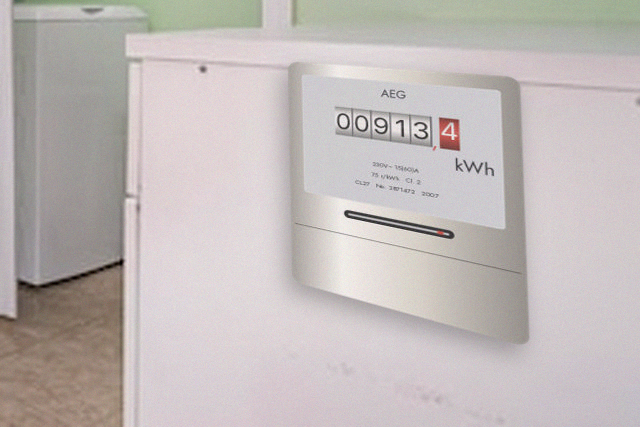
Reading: **913.4** kWh
